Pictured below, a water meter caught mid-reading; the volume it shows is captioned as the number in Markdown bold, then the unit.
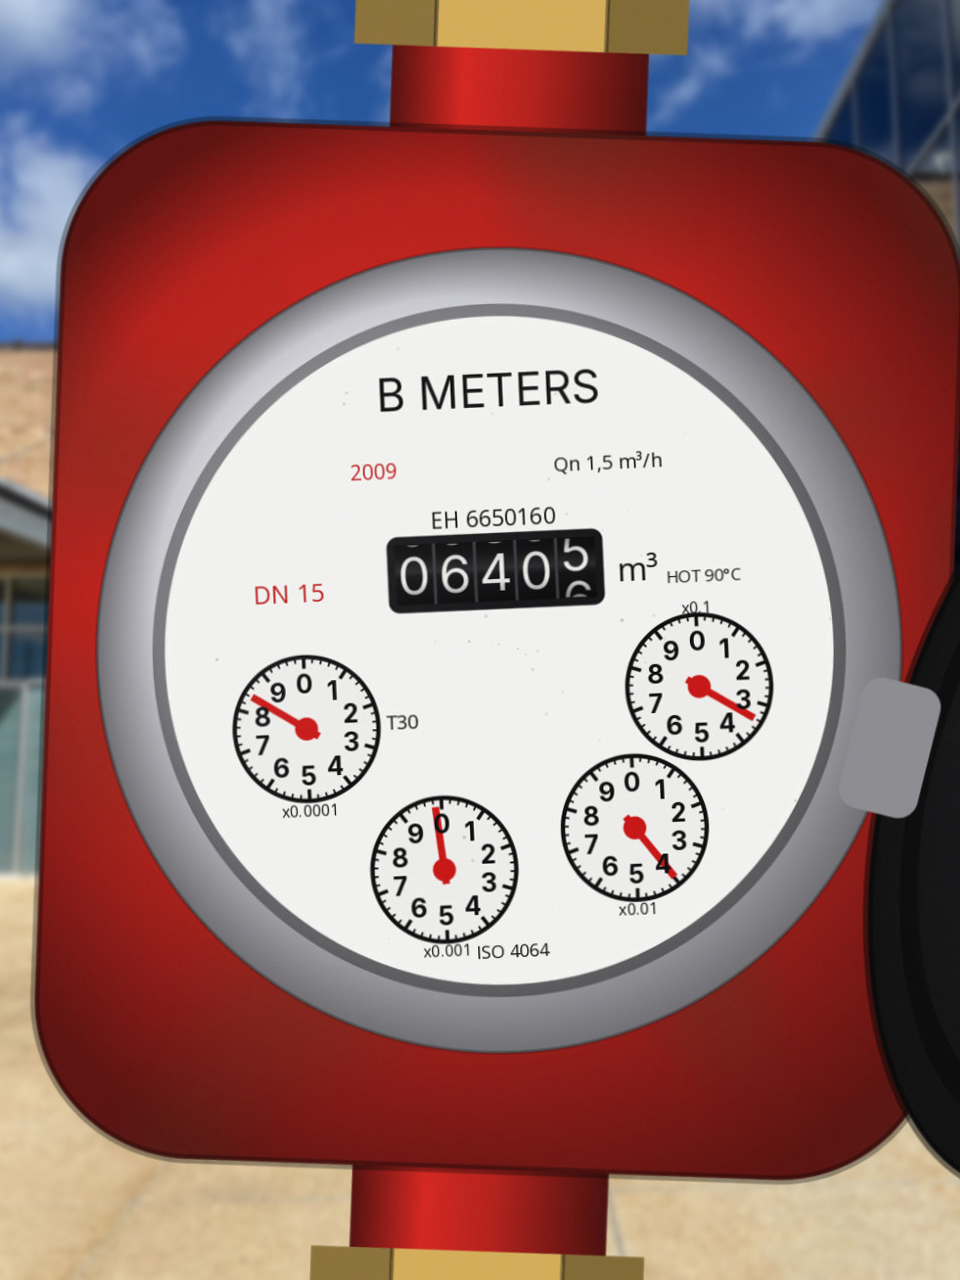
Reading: **6405.3398** m³
